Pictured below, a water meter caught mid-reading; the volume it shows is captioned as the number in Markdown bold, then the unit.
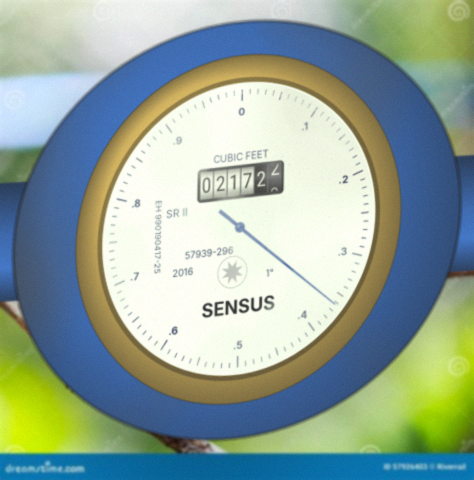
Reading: **21722.36** ft³
